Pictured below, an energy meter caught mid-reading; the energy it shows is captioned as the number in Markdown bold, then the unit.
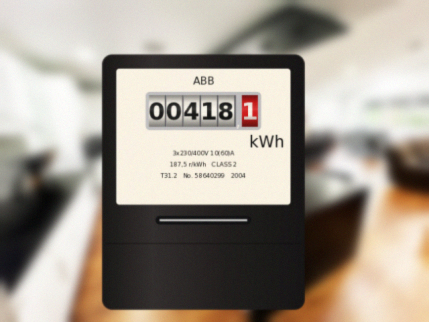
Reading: **418.1** kWh
